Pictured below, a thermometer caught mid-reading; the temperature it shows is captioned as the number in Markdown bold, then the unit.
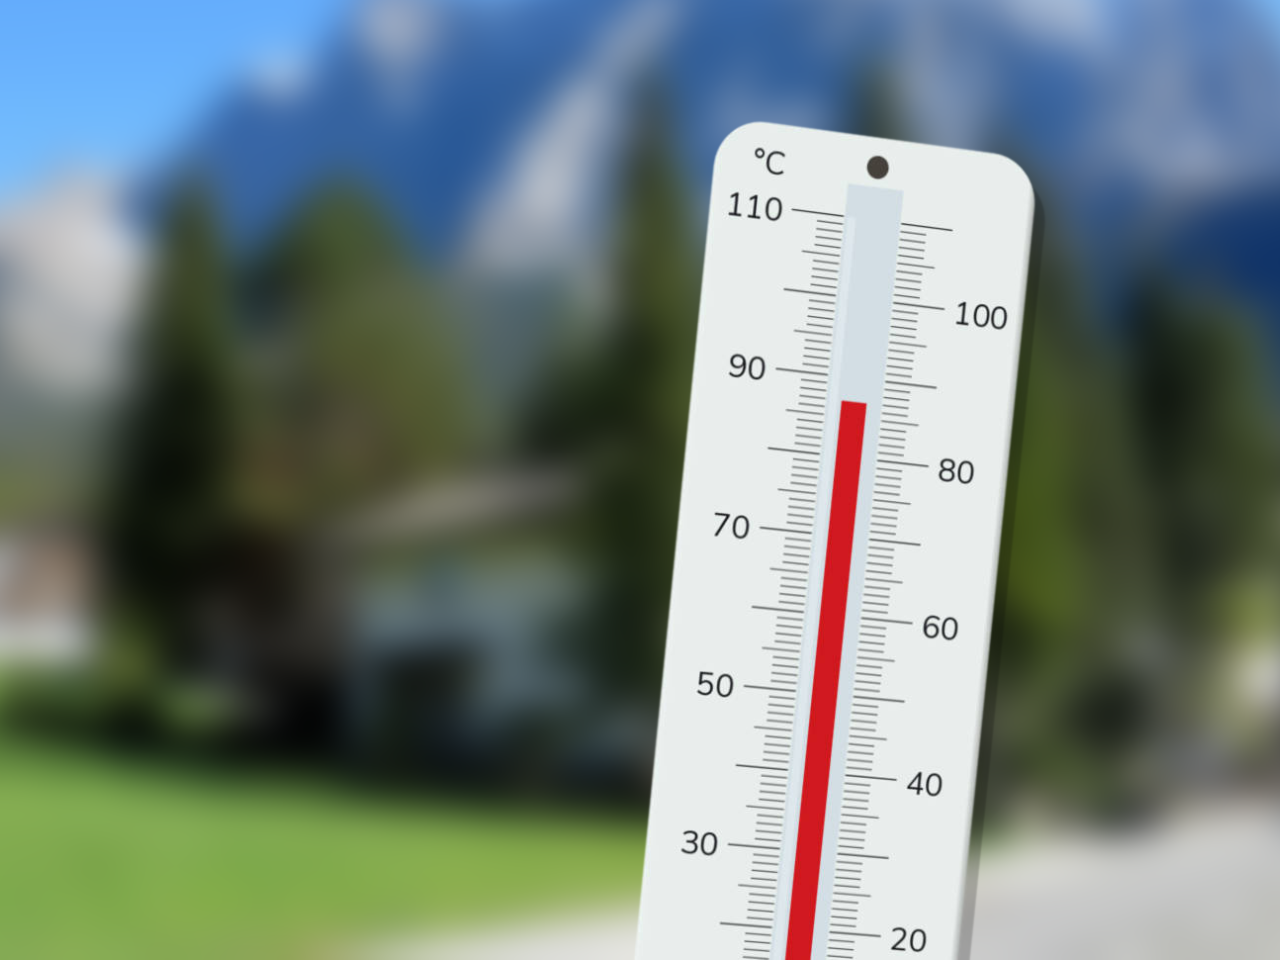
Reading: **87** °C
